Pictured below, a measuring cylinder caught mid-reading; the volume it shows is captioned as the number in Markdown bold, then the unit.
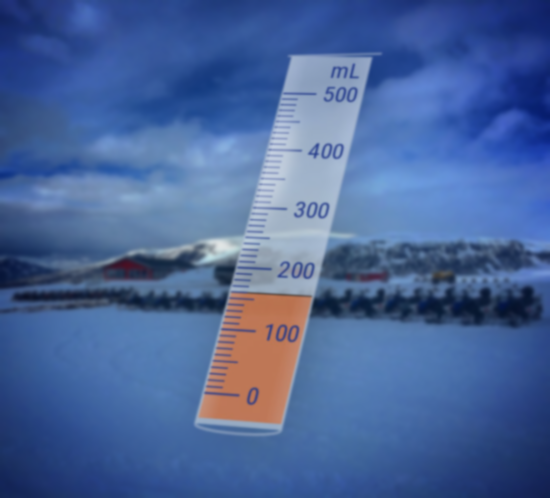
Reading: **160** mL
